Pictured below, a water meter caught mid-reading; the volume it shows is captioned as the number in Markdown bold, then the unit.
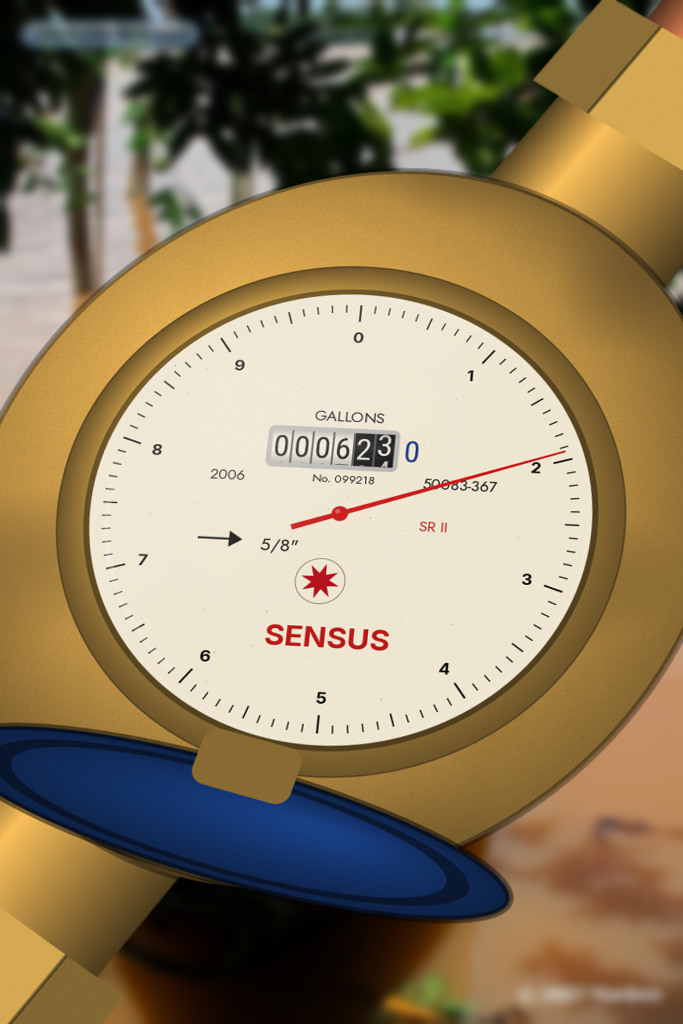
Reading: **6231.9** gal
